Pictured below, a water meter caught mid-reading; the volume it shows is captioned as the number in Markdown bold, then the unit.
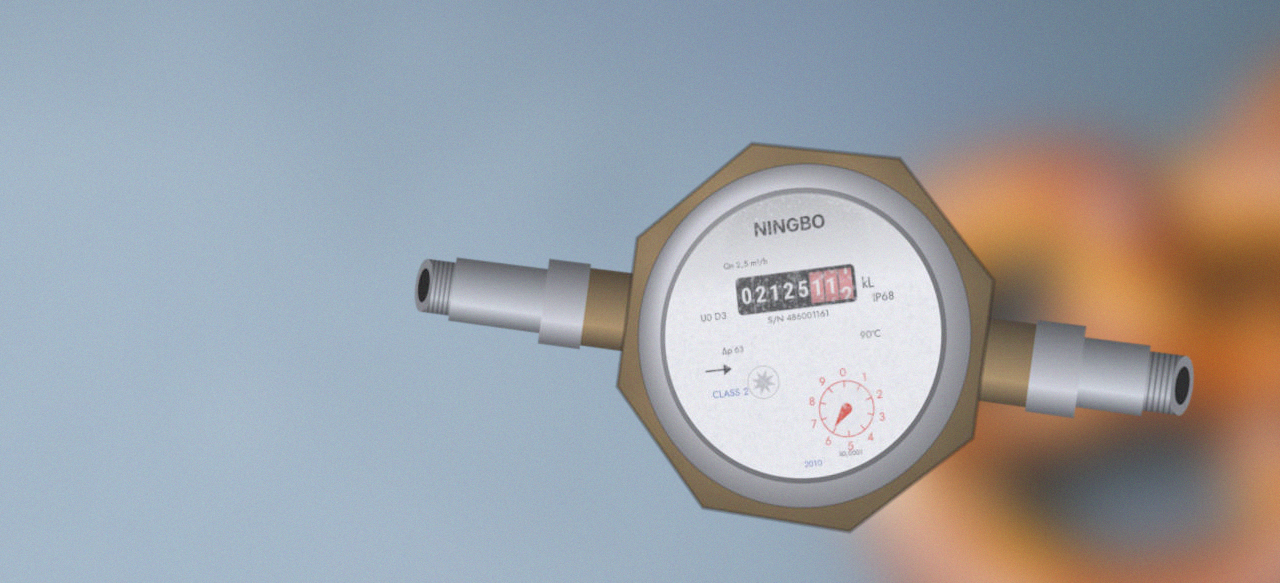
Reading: **2125.1116** kL
